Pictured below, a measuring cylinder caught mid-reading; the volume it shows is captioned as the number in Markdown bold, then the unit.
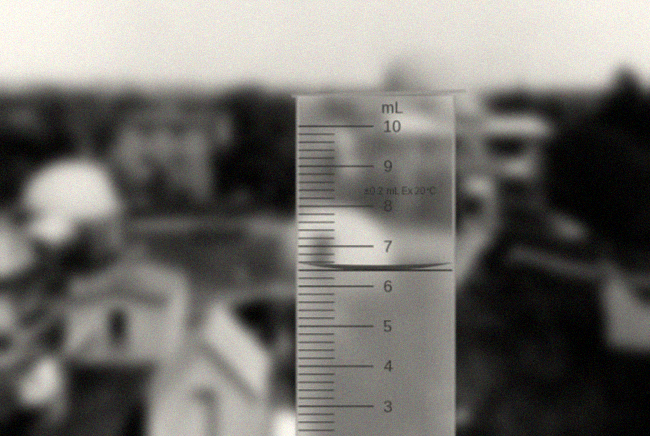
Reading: **6.4** mL
